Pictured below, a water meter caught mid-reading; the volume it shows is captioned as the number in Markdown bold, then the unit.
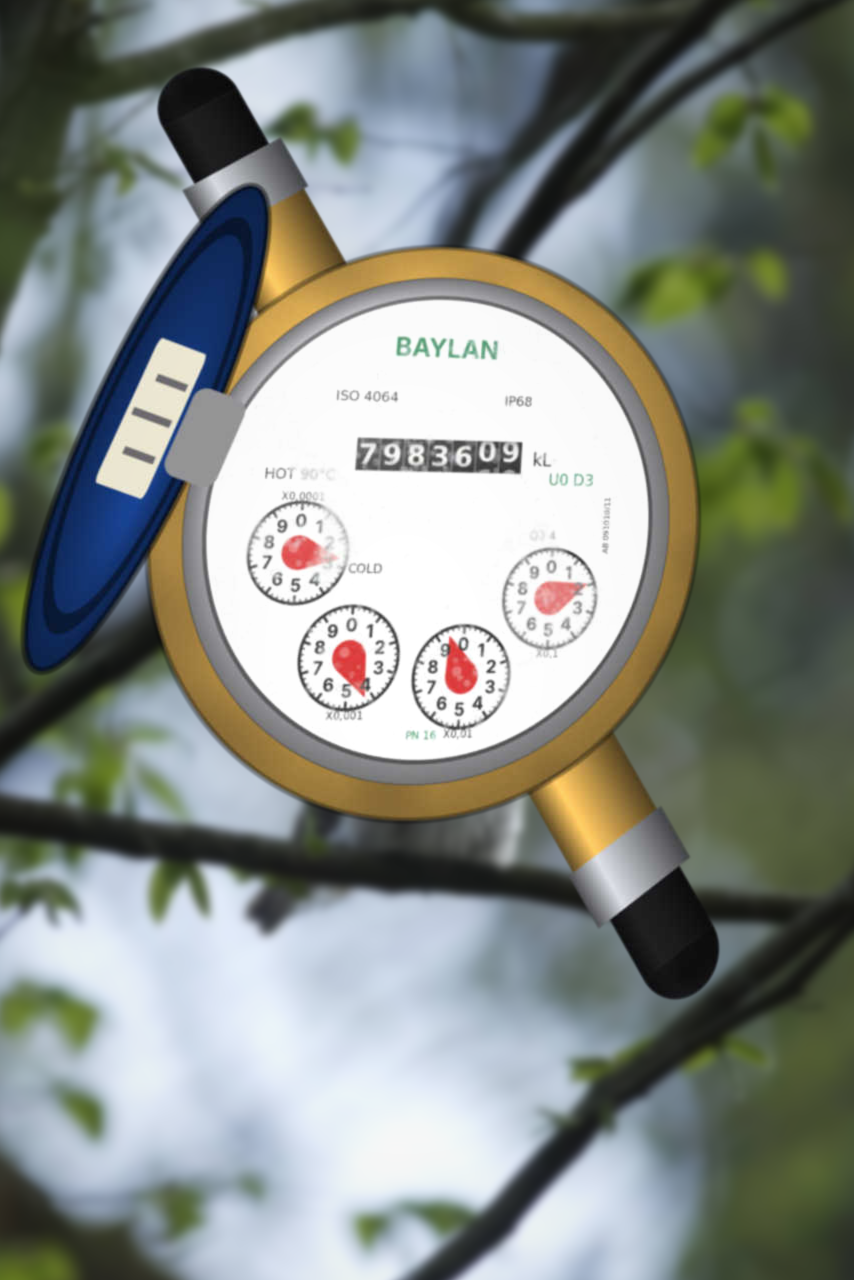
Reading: **7983609.1942** kL
